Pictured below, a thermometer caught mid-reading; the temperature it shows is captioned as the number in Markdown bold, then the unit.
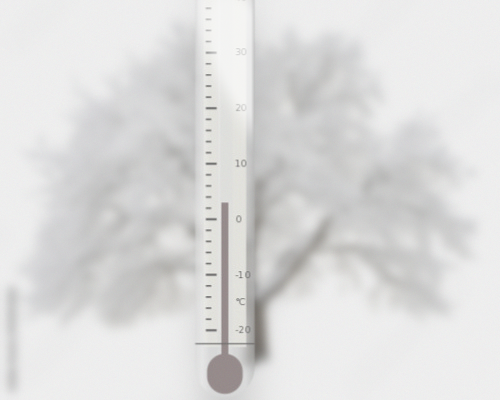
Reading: **3** °C
